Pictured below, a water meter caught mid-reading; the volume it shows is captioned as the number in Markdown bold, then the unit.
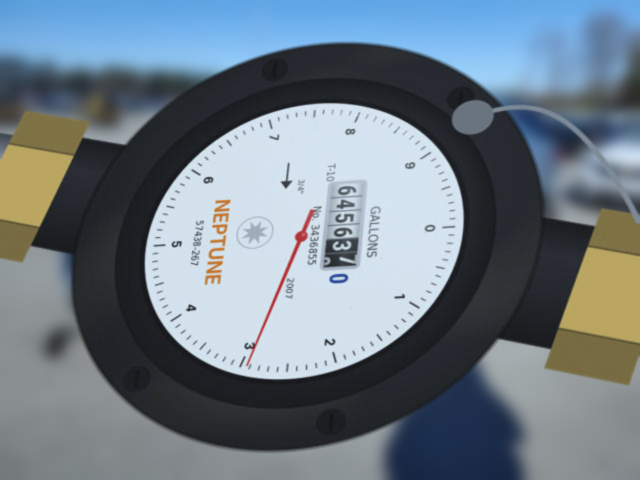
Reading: **6456372.9** gal
